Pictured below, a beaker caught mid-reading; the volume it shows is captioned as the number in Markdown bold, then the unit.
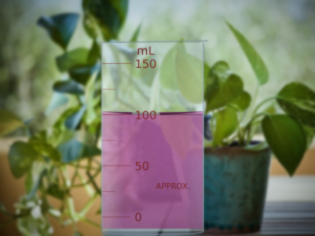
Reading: **100** mL
